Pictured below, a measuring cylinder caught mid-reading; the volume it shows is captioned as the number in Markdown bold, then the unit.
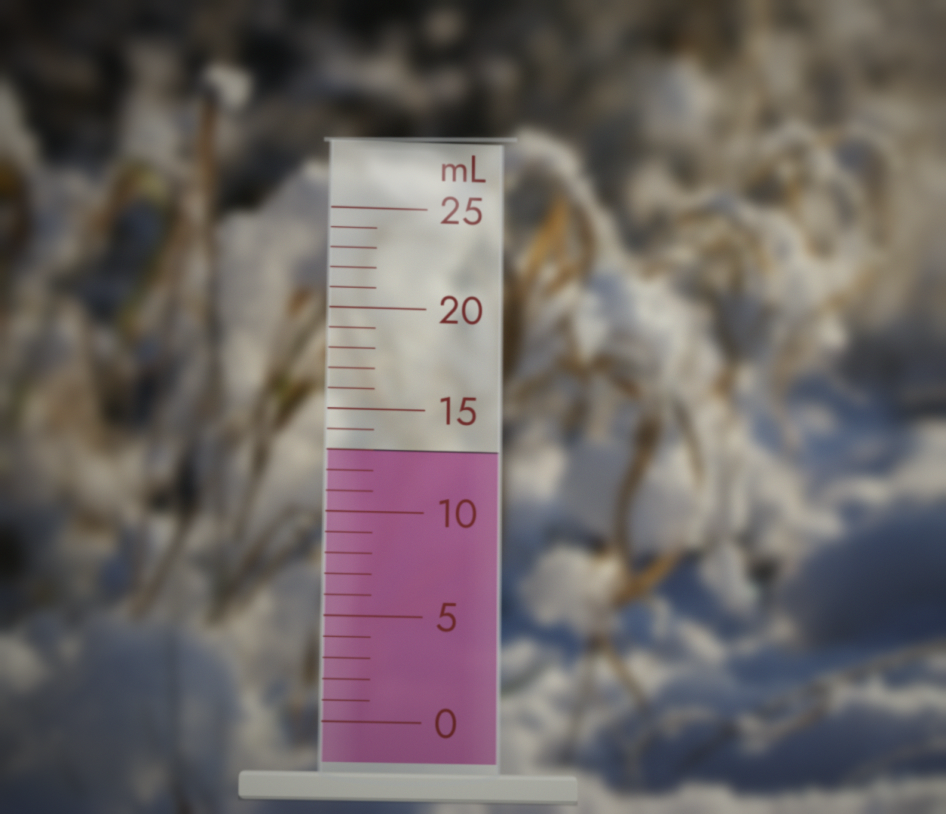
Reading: **13** mL
